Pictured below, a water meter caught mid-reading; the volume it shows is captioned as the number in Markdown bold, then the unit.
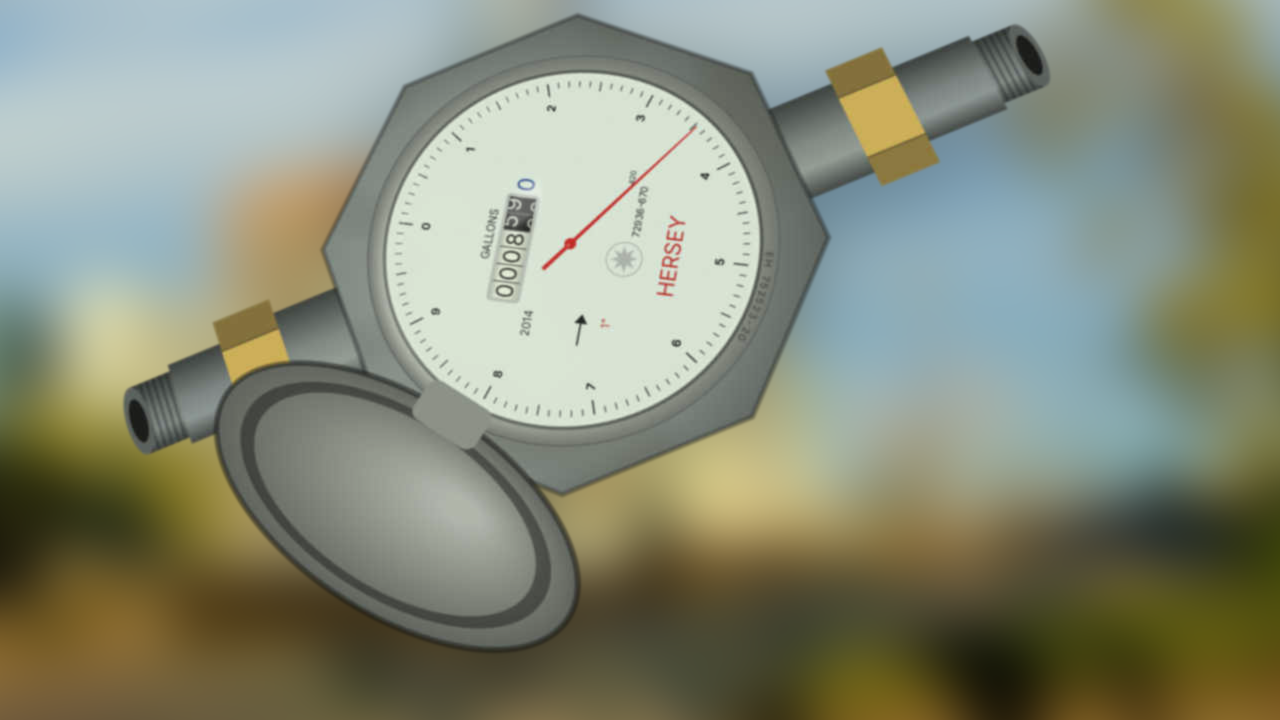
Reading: **8593.5** gal
